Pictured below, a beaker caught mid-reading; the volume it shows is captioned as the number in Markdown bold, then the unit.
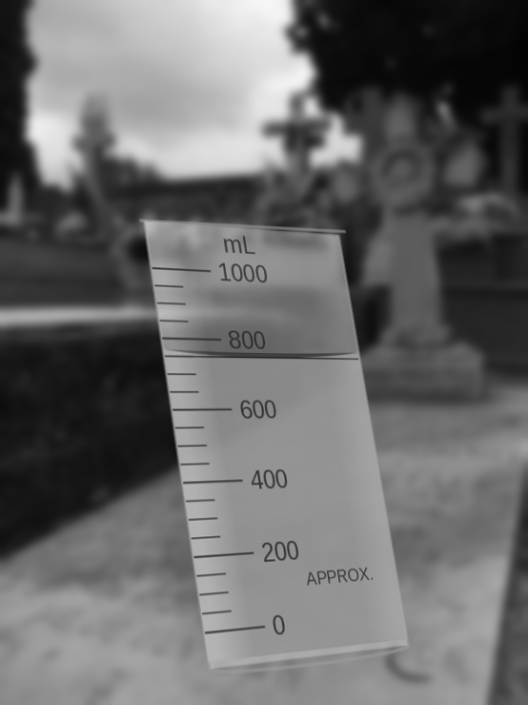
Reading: **750** mL
